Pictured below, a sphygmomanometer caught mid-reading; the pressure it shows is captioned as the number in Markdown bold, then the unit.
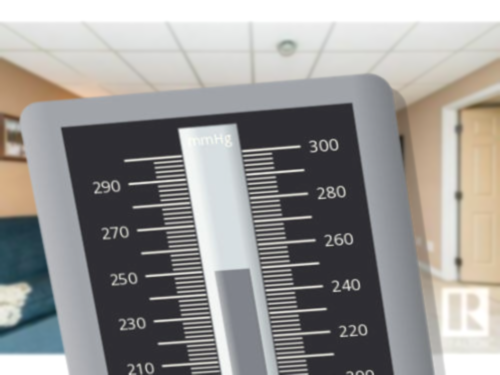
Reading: **250** mmHg
